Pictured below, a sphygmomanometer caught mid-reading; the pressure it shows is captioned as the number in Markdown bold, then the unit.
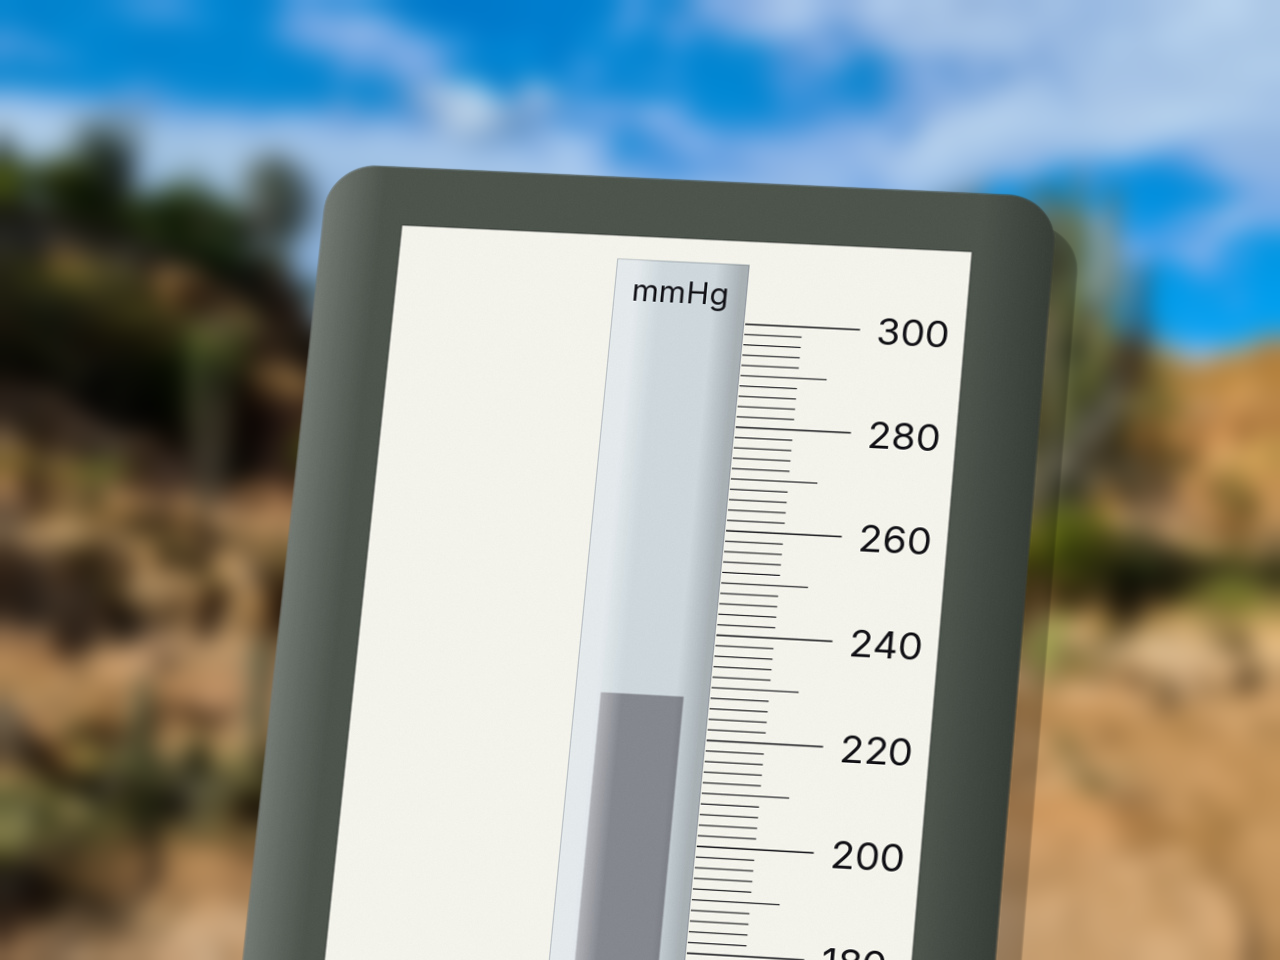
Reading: **228** mmHg
